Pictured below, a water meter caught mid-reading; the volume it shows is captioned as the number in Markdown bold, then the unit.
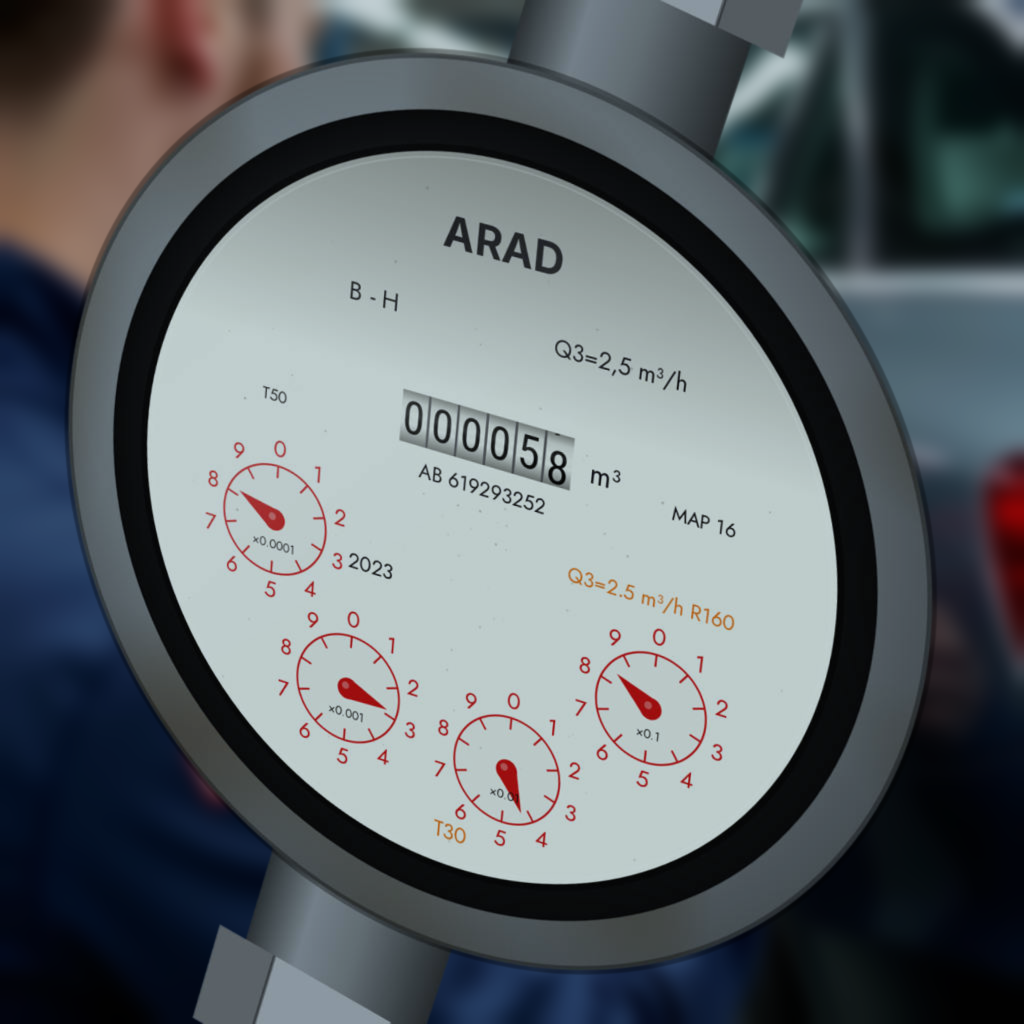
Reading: **57.8428** m³
